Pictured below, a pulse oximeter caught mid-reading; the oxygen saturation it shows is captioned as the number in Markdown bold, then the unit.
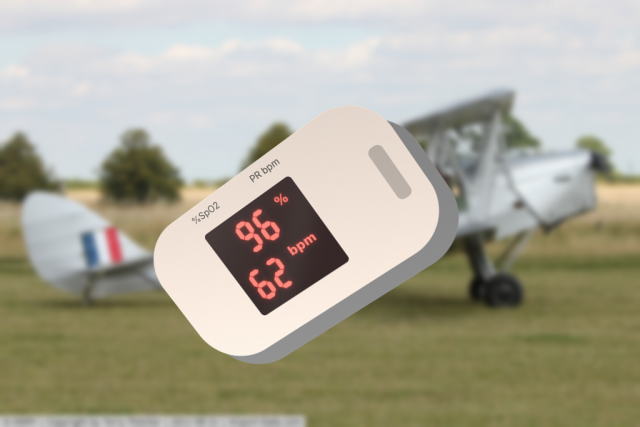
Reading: **96** %
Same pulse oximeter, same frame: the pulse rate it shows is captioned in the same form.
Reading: **62** bpm
